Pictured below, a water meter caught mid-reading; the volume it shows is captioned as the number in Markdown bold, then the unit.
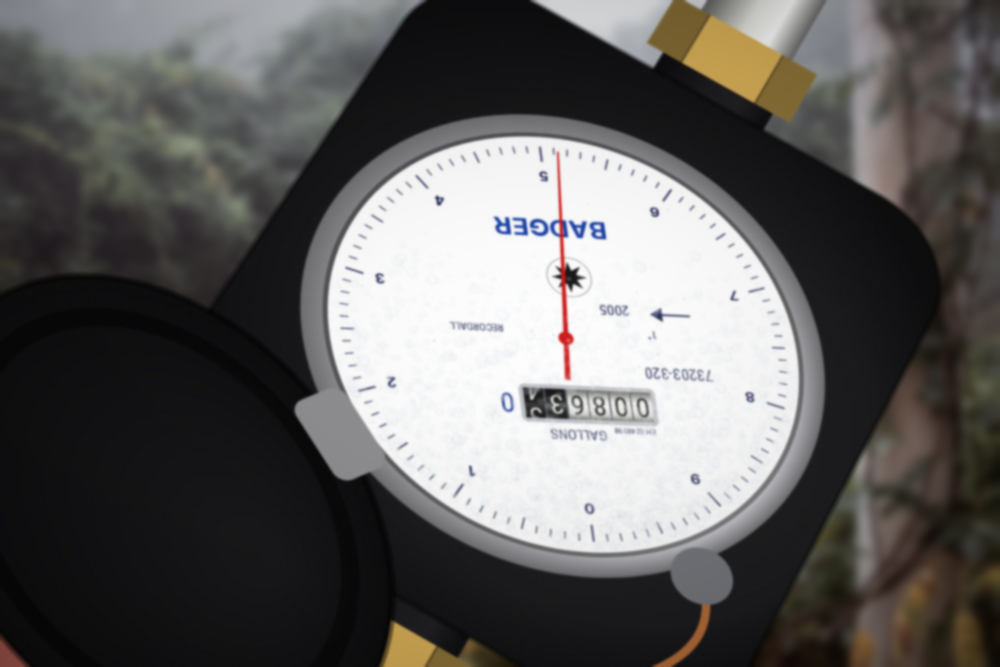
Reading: **86335.1** gal
